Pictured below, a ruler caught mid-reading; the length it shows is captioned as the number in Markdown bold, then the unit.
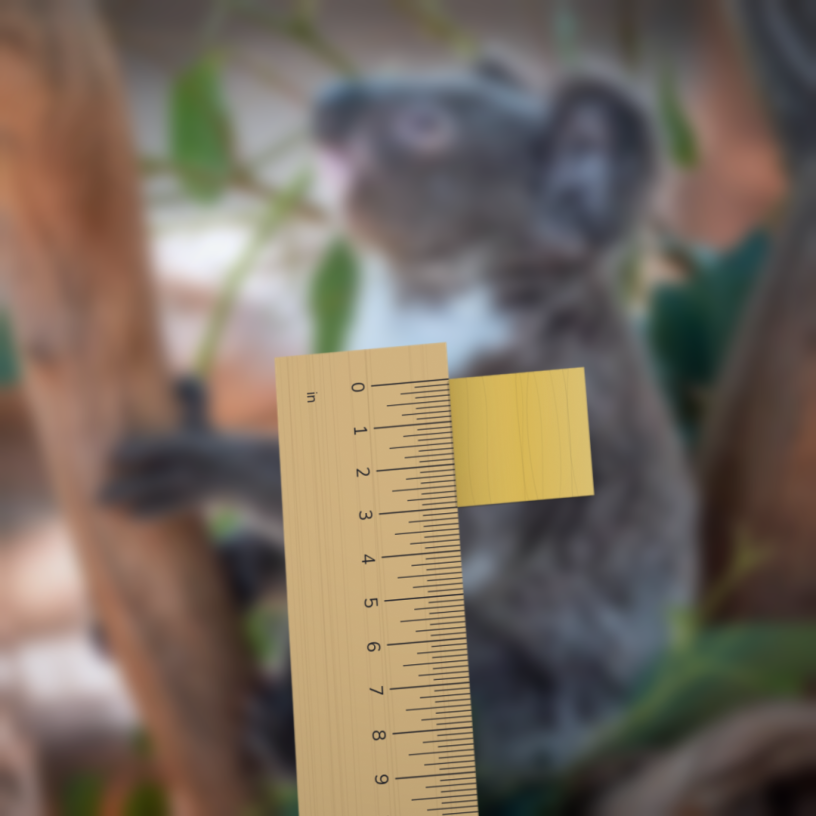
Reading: **3** in
